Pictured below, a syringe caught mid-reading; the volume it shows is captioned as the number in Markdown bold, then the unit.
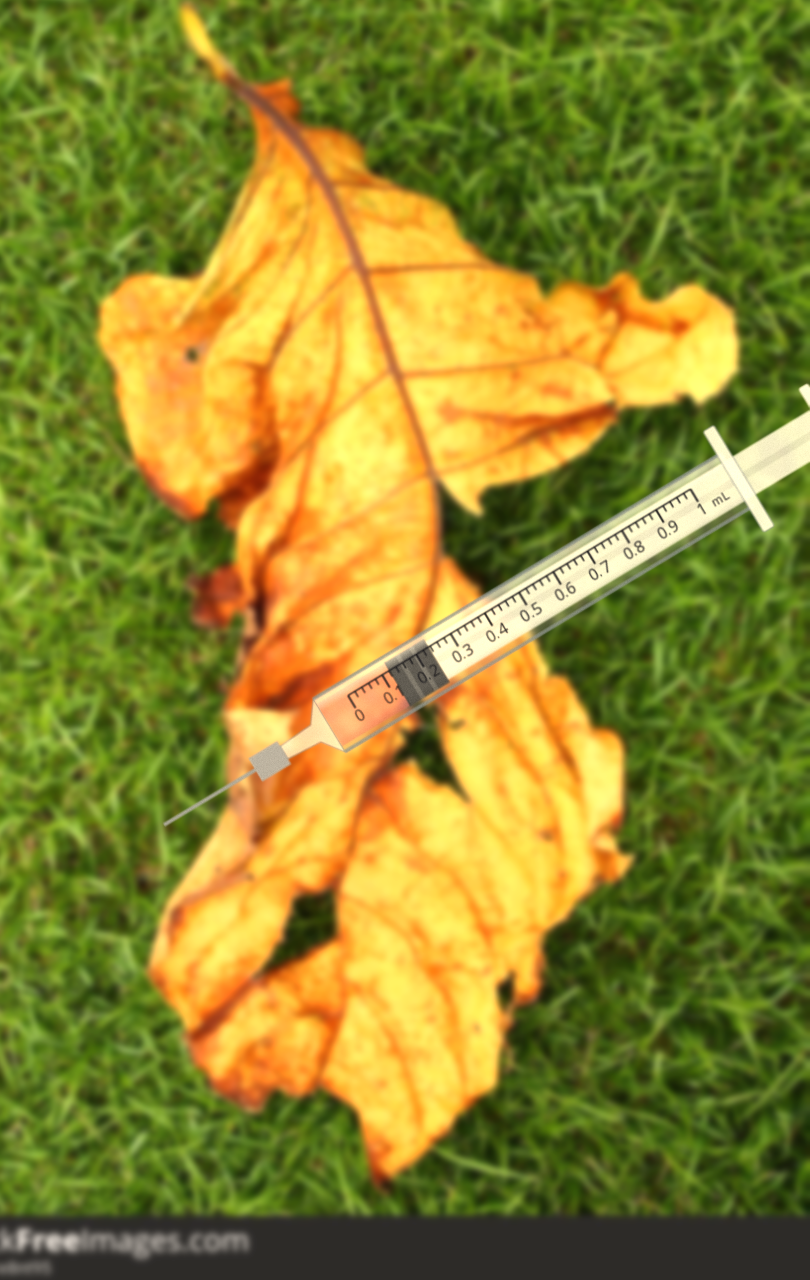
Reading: **0.12** mL
